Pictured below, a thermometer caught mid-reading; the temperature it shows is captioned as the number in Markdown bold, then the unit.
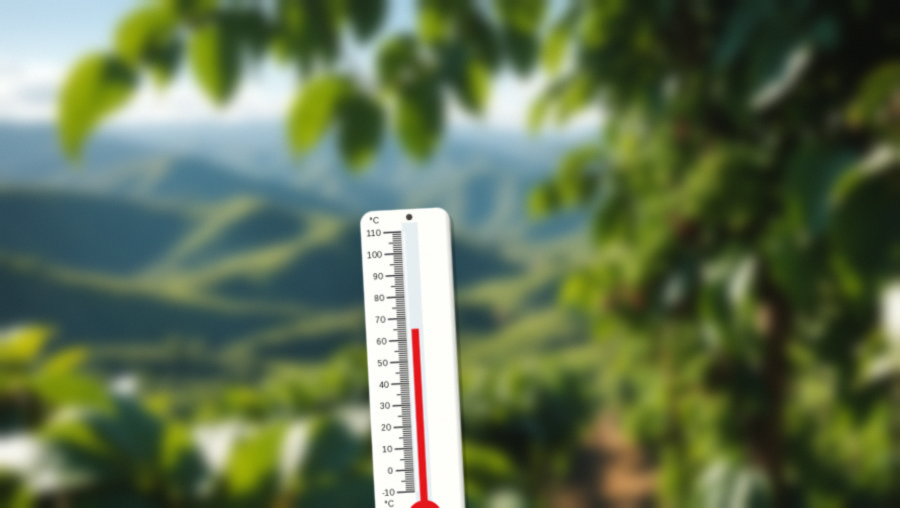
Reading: **65** °C
